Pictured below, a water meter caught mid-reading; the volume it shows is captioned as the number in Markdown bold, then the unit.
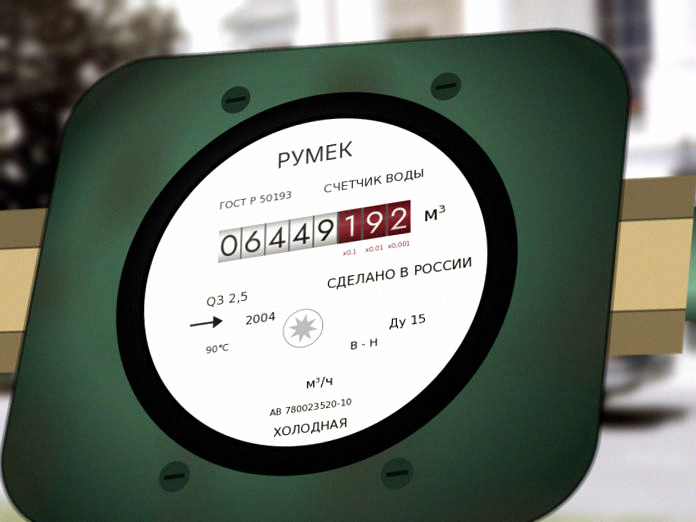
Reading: **6449.192** m³
